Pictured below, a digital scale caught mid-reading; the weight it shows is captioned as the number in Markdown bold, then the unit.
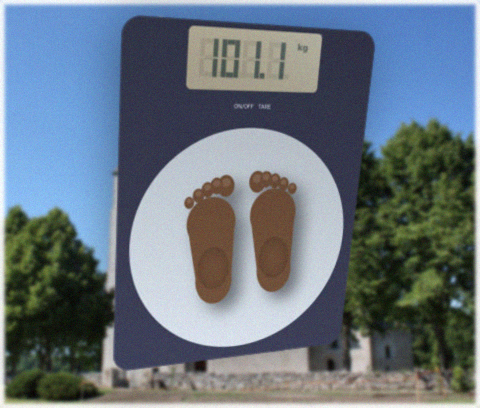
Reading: **101.1** kg
